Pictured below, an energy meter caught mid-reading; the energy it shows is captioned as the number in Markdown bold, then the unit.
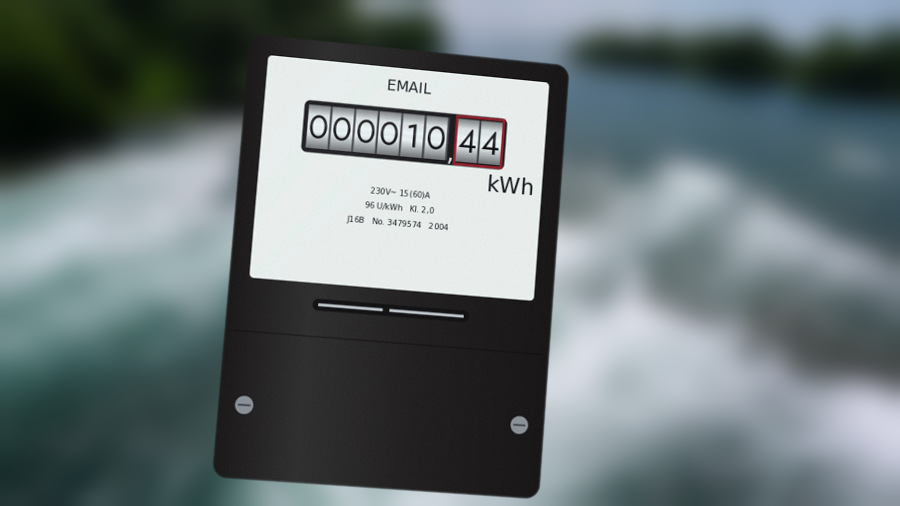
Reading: **10.44** kWh
